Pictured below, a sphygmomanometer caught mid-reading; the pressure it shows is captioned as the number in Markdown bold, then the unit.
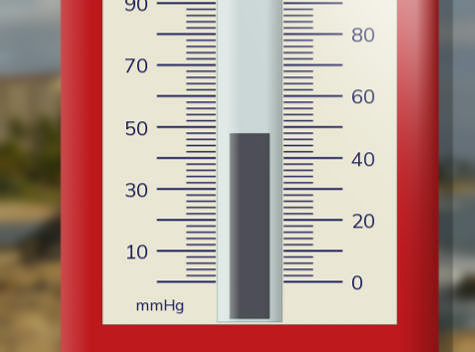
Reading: **48** mmHg
